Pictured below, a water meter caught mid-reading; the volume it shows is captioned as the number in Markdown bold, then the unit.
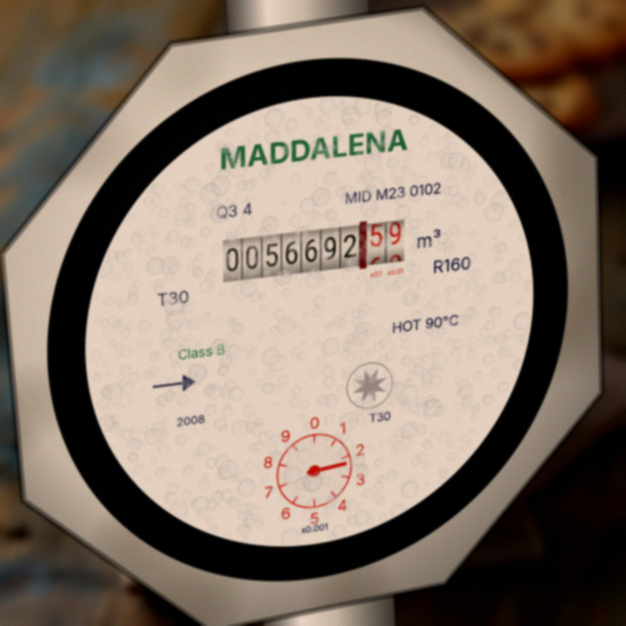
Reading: **56692.592** m³
